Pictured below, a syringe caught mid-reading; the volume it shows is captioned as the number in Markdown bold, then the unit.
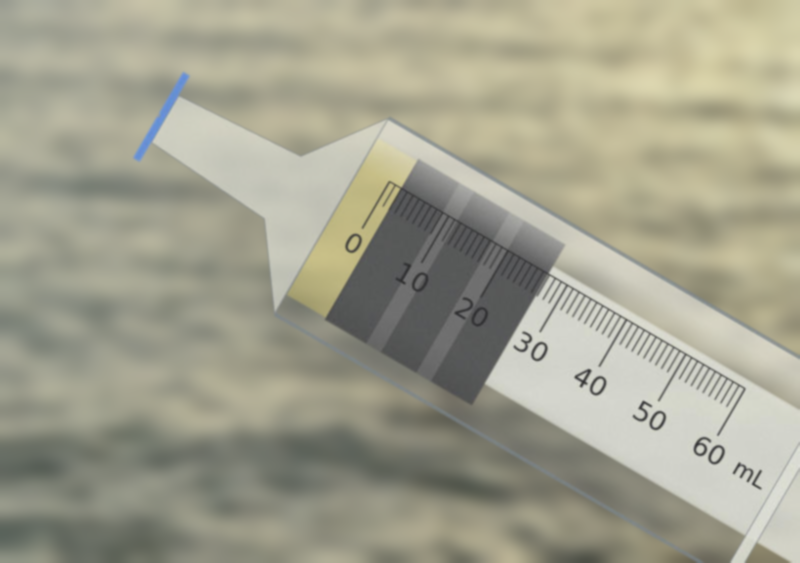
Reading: **2** mL
